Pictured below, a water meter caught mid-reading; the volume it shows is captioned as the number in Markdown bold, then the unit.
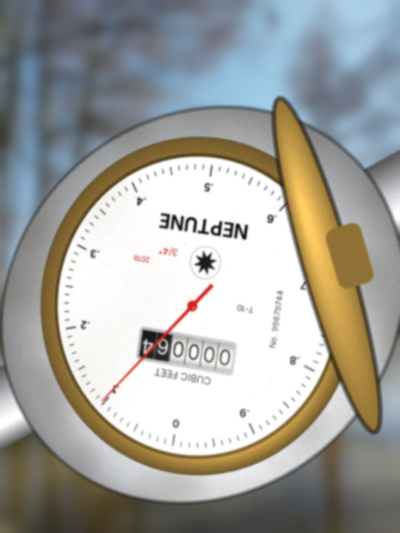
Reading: **64.10** ft³
